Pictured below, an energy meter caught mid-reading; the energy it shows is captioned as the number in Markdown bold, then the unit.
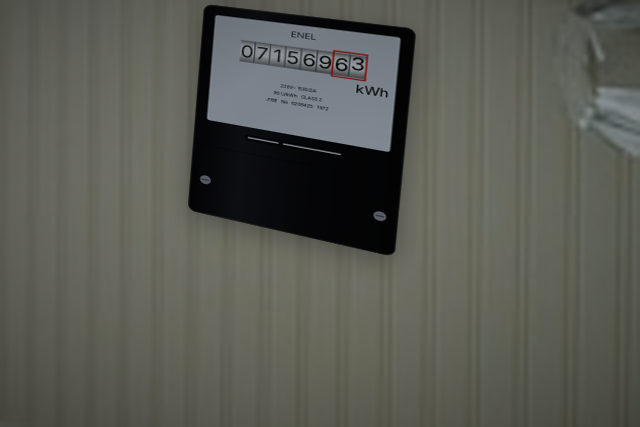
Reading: **71569.63** kWh
